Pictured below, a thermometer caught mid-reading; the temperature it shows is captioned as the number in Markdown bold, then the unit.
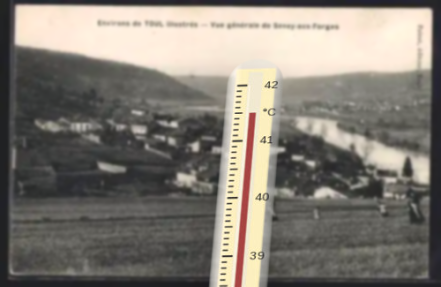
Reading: **41.5** °C
